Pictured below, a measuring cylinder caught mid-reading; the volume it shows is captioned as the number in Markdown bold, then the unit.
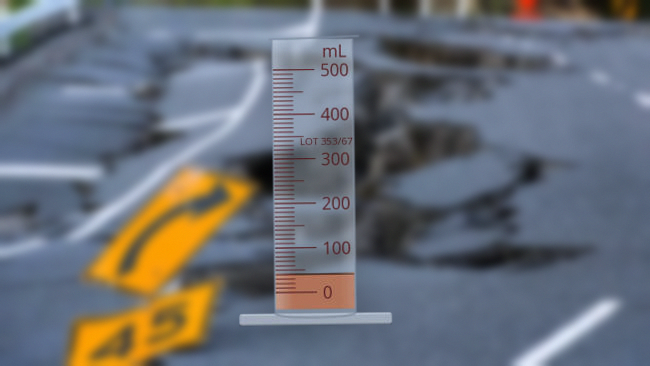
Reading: **40** mL
